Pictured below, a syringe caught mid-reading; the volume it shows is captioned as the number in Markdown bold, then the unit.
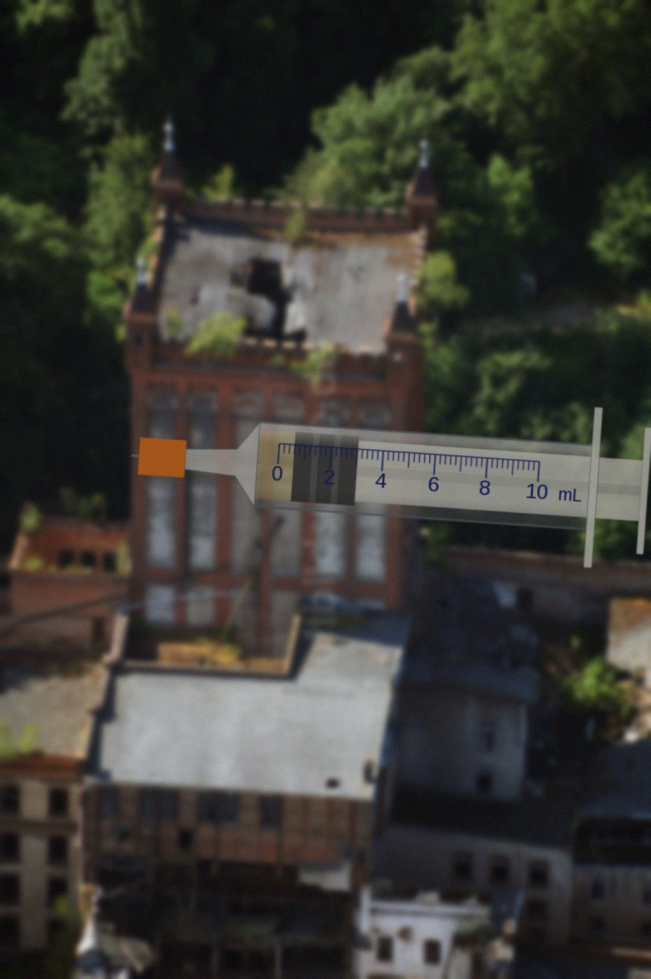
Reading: **0.6** mL
